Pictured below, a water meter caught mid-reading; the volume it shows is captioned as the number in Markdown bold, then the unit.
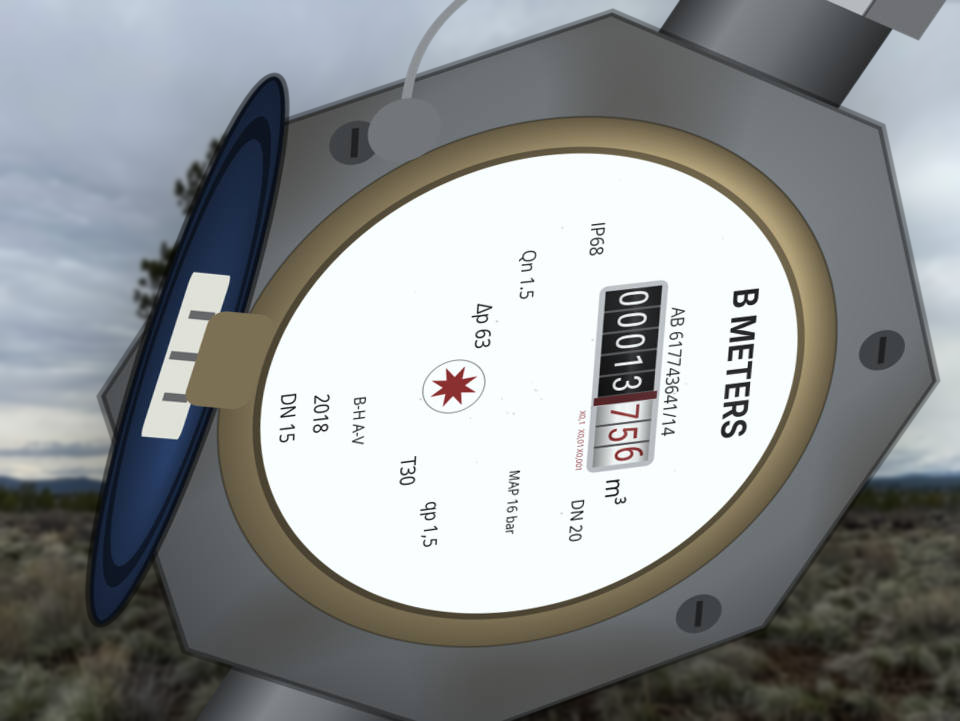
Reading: **13.756** m³
